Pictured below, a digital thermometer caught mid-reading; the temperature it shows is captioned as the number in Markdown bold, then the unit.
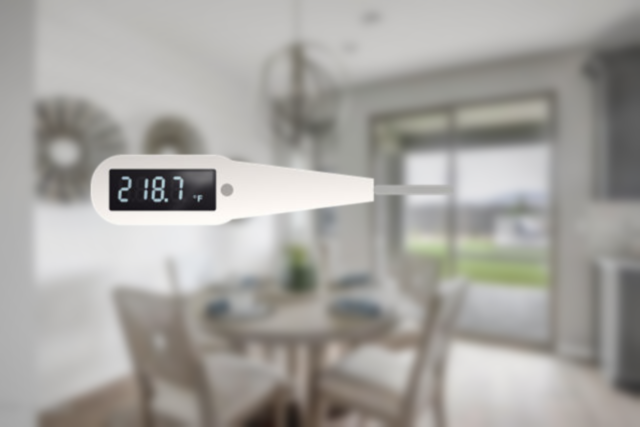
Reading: **218.7** °F
